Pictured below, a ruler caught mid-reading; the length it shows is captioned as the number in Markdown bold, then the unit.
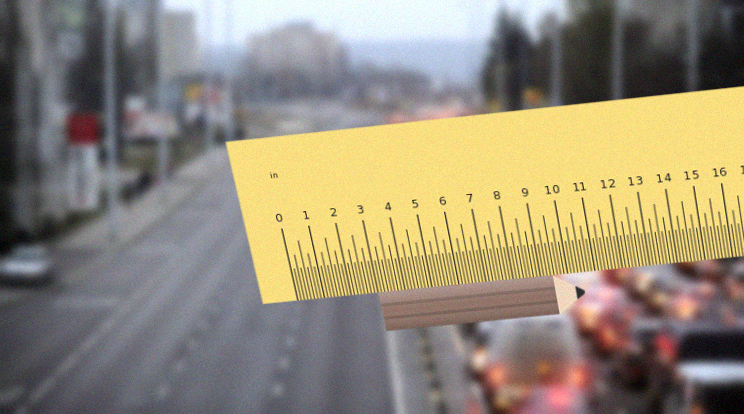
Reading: **7.5** in
